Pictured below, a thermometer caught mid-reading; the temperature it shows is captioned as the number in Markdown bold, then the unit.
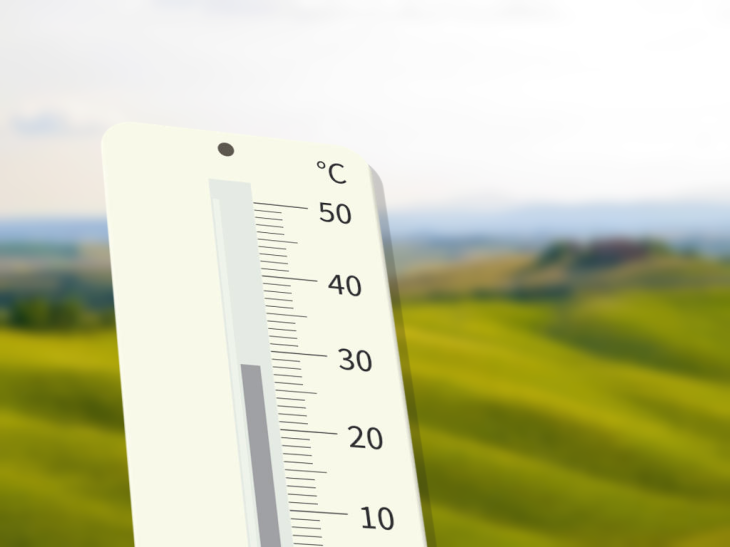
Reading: **28** °C
